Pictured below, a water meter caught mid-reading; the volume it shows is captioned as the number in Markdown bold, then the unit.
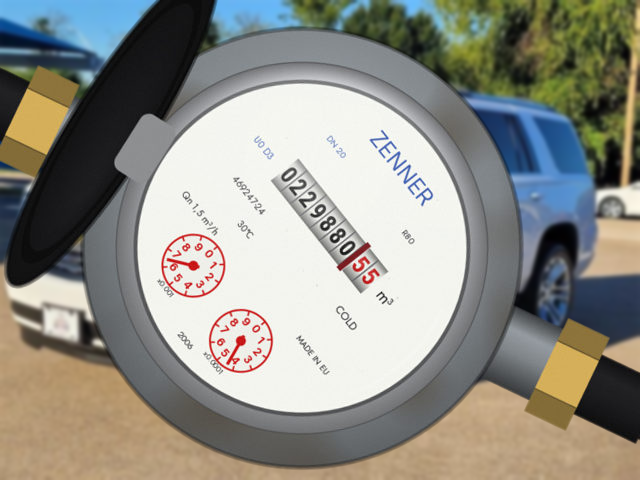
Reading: **229880.5564** m³
